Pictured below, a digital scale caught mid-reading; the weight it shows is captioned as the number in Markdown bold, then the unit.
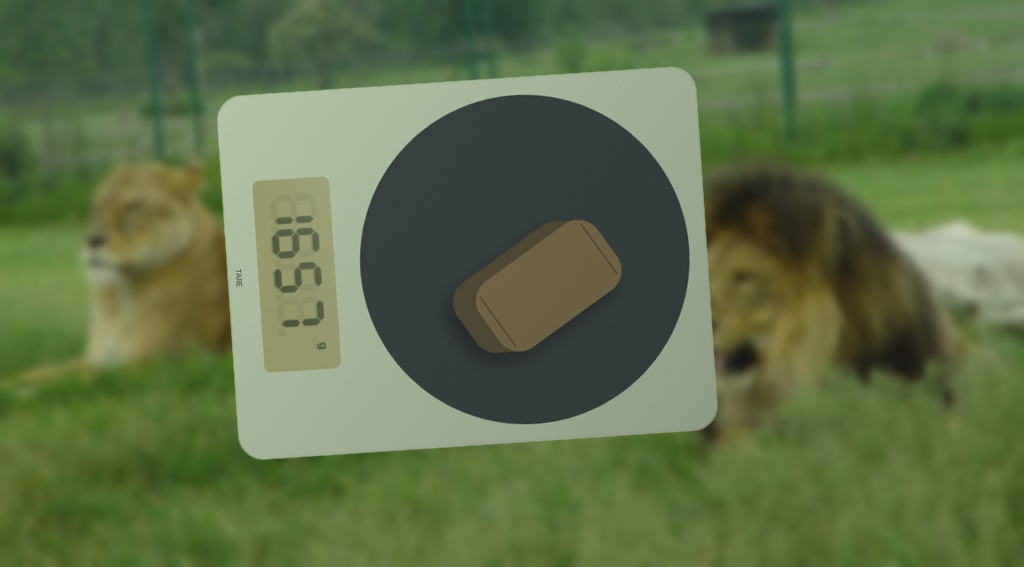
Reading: **1657** g
